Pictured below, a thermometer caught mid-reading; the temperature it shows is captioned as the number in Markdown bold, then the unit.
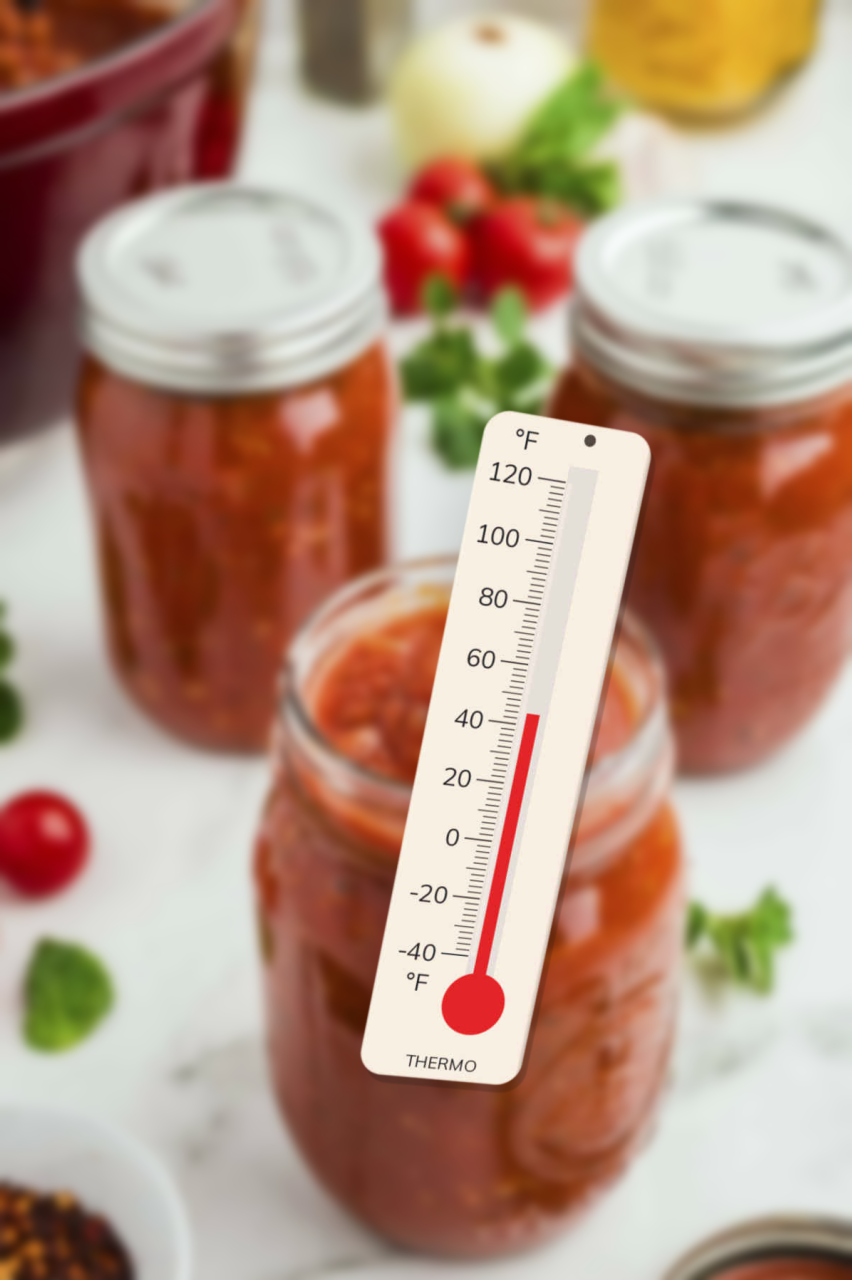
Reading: **44** °F
